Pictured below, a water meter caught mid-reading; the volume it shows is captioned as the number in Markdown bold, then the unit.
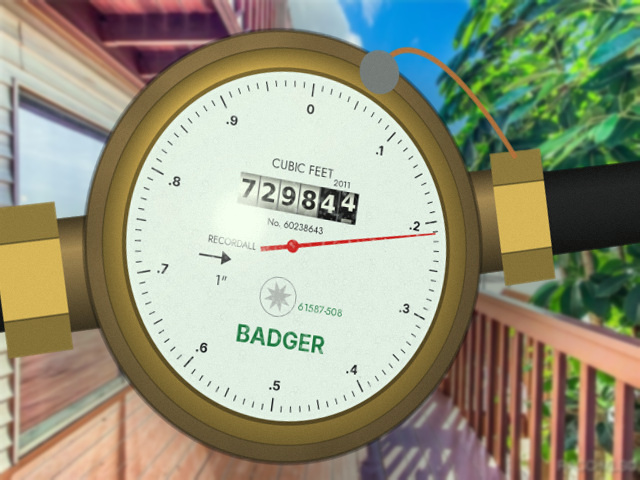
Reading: **729844.21** ft³
